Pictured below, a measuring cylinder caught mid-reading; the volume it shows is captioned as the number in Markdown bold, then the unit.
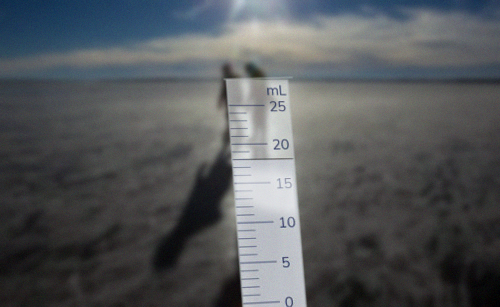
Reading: **18** mL
